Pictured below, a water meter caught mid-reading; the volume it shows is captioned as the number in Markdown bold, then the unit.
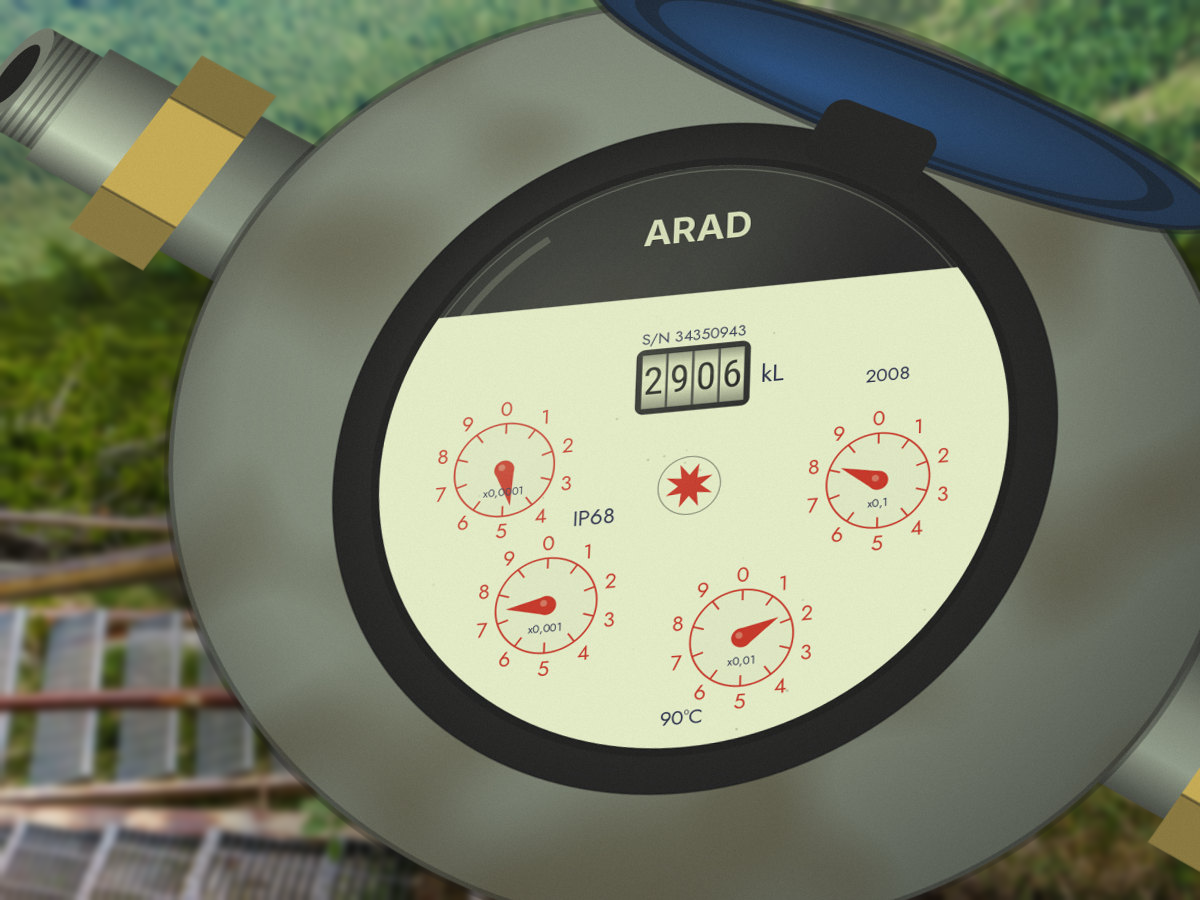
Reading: **2906.8174** kL
